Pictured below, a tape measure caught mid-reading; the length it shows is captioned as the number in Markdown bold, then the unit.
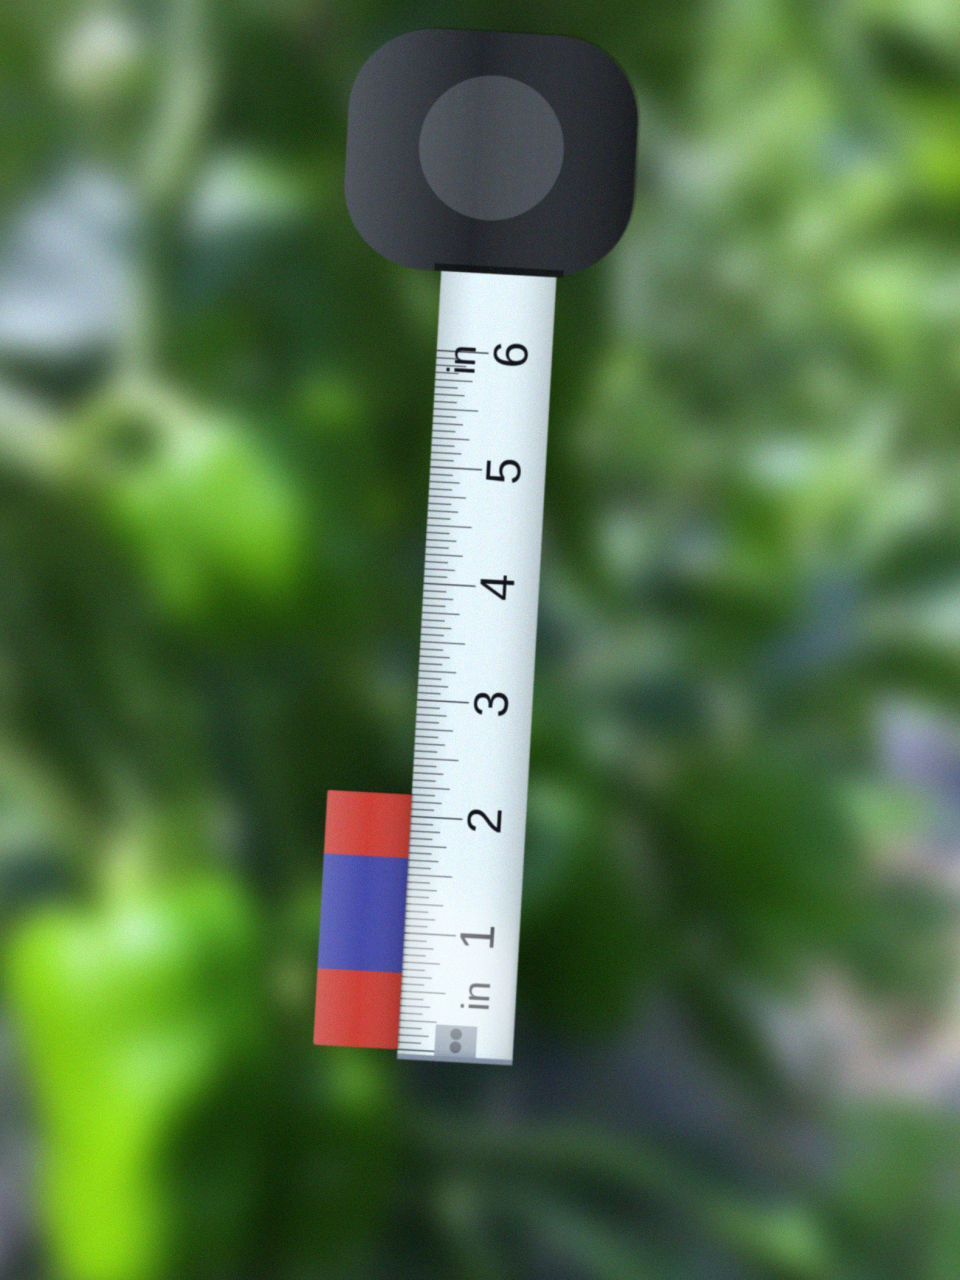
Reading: **2.1875** in
